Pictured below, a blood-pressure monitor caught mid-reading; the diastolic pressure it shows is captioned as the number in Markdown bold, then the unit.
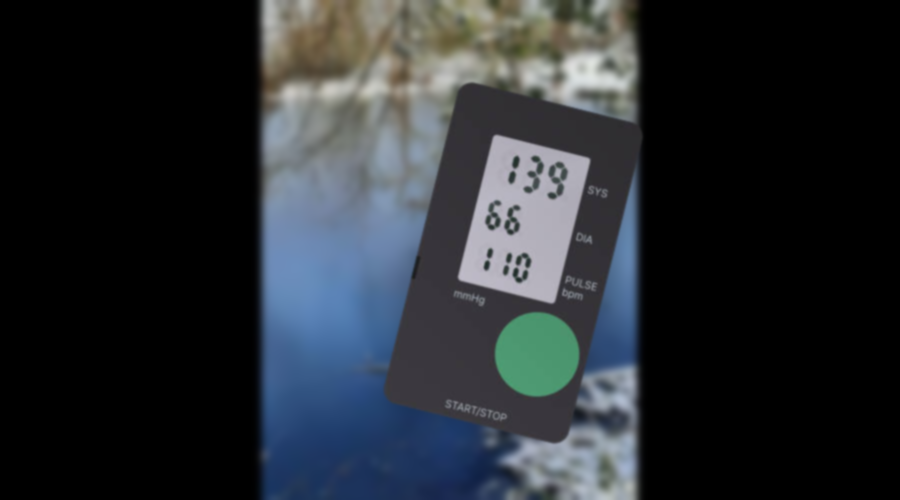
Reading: **66** mmHg
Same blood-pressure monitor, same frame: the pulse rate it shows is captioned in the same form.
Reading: **110** bpm
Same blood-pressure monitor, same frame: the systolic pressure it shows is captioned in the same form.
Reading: **139** mmHg
